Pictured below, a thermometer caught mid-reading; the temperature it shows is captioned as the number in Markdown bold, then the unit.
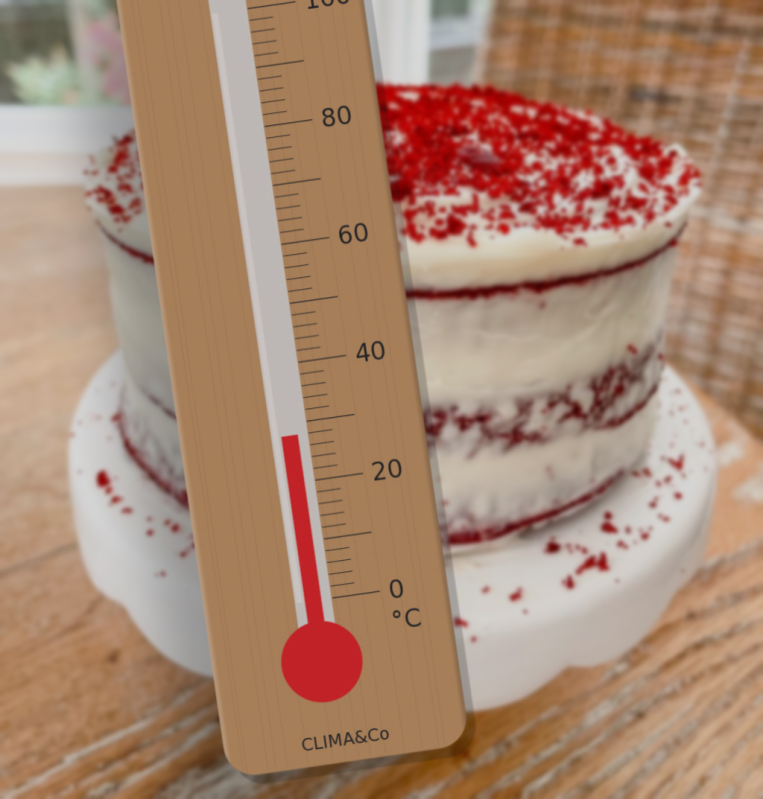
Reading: **28** °C
